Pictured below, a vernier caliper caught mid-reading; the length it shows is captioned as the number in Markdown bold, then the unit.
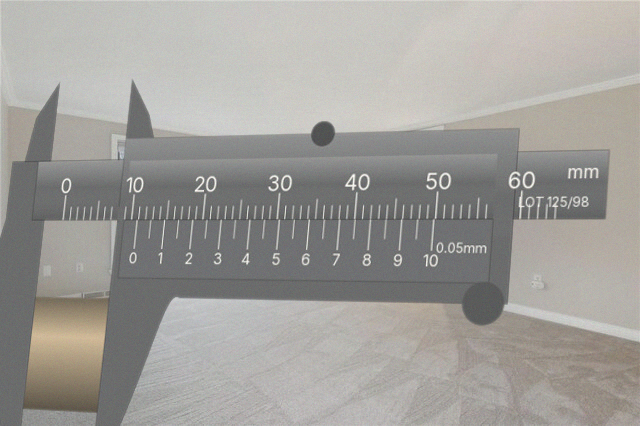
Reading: **10.8** mm
